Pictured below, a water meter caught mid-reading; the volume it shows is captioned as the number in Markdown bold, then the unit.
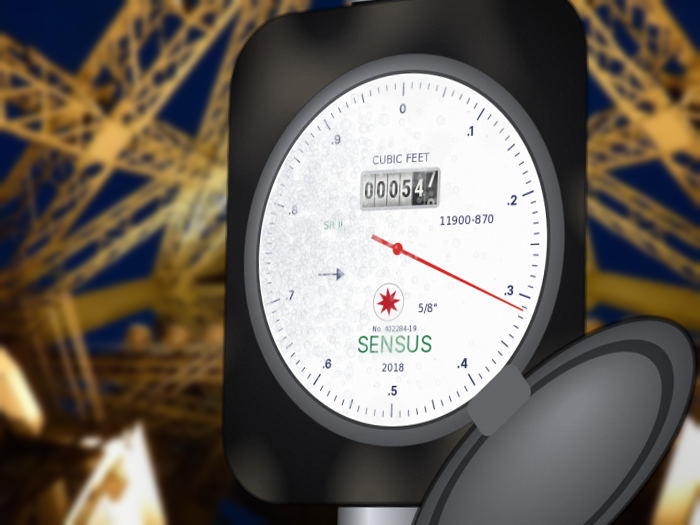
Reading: **547.31** ft³
